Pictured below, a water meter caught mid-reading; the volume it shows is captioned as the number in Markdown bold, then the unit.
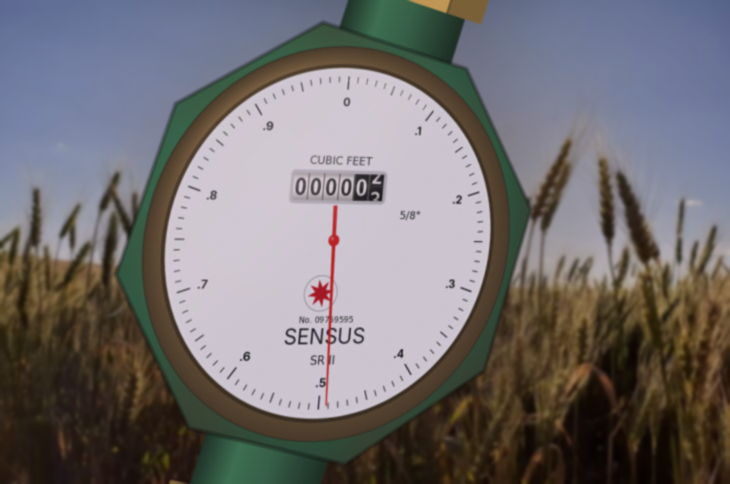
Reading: **2.49** ft³
